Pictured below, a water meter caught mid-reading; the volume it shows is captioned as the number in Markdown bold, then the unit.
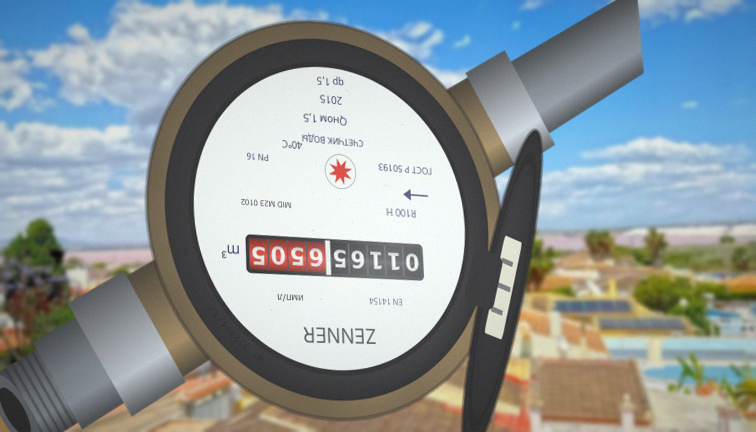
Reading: **1165.6505** m³
